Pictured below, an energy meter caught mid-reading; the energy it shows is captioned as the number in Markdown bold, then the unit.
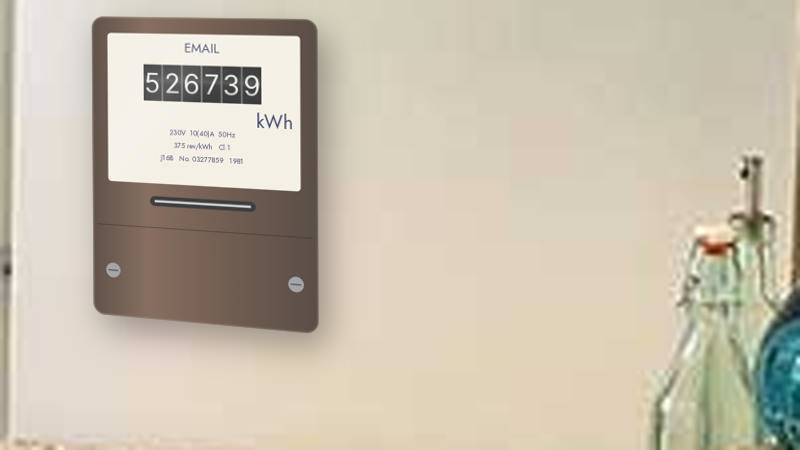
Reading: **526739** kWh
